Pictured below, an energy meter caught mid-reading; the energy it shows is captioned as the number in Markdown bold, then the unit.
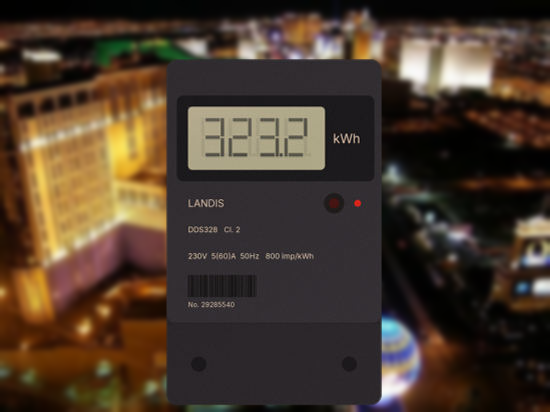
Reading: **323.2** kWh
